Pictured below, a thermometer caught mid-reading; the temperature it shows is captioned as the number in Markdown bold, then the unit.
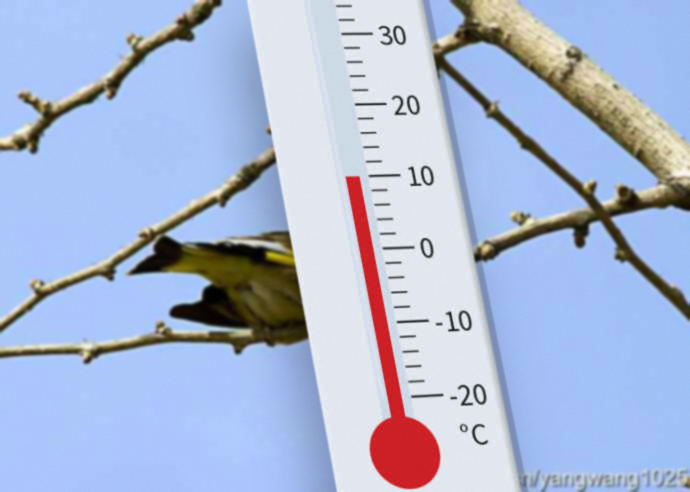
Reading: **10** °C
